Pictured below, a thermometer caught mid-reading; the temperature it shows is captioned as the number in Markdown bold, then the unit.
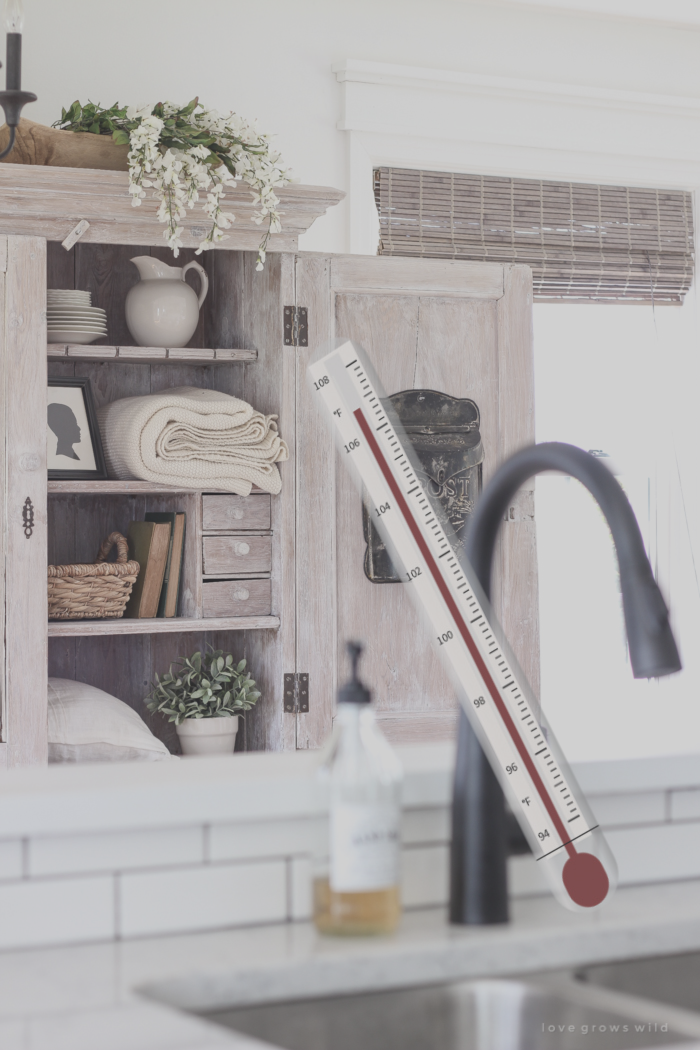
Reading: **106.8** °F
